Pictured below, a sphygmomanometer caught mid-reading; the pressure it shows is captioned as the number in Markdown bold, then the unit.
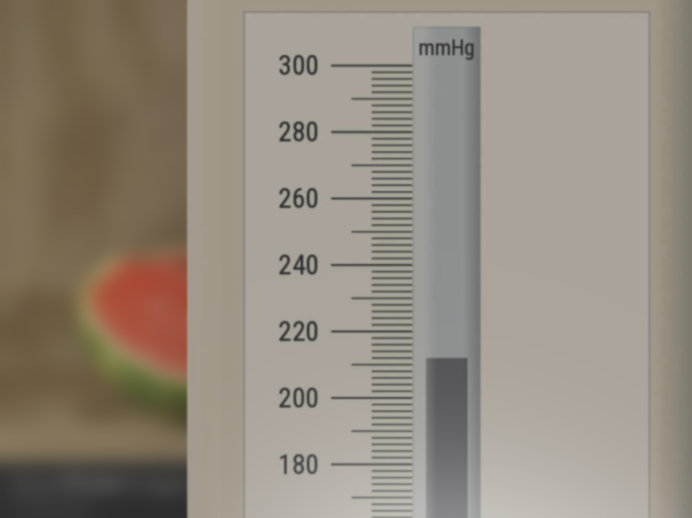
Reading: **212** mmHg
